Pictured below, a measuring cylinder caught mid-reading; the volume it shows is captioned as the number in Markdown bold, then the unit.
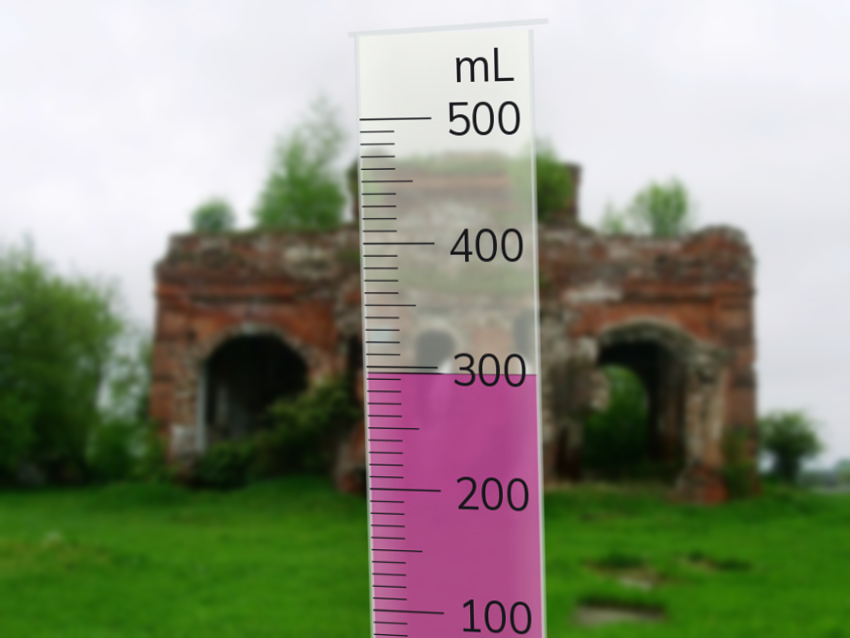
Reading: **295** mL
